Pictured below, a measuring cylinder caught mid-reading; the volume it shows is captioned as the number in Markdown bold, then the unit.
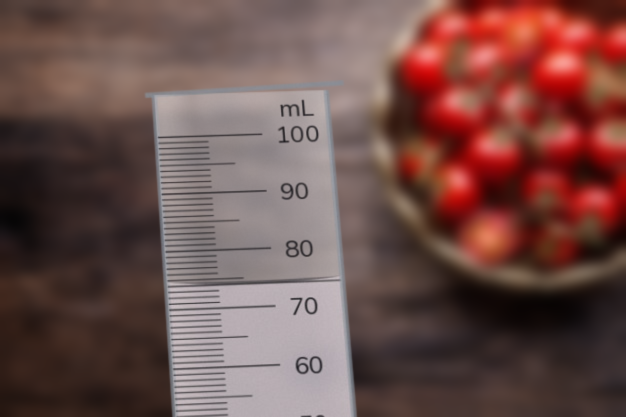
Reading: **74** mL
